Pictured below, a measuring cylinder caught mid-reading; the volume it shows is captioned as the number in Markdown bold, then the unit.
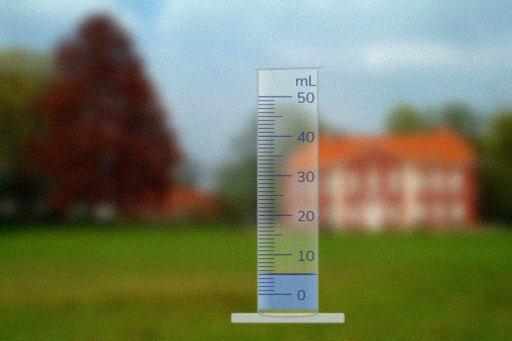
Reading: **5** mL
